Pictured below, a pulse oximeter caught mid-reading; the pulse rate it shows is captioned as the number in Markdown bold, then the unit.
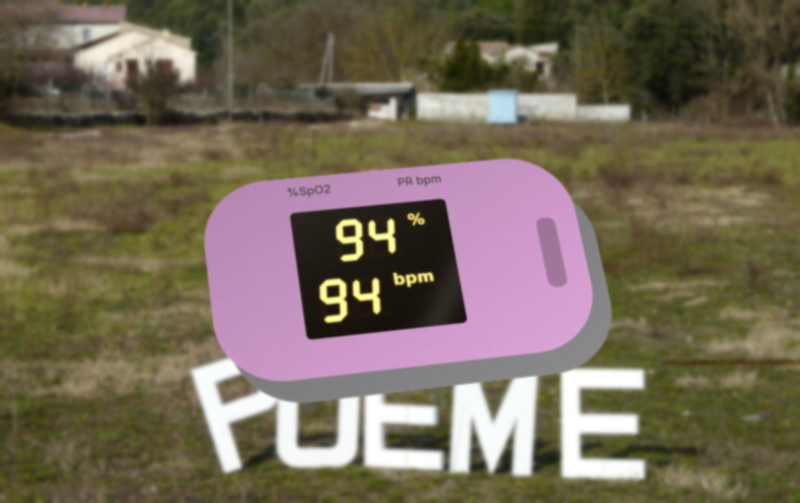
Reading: **94** bpm
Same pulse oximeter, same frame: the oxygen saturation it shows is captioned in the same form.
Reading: **94** %
